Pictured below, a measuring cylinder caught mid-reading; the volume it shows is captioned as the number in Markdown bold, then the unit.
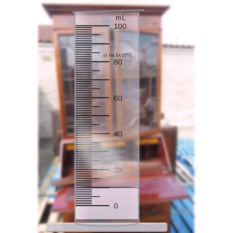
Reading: **10** mL
